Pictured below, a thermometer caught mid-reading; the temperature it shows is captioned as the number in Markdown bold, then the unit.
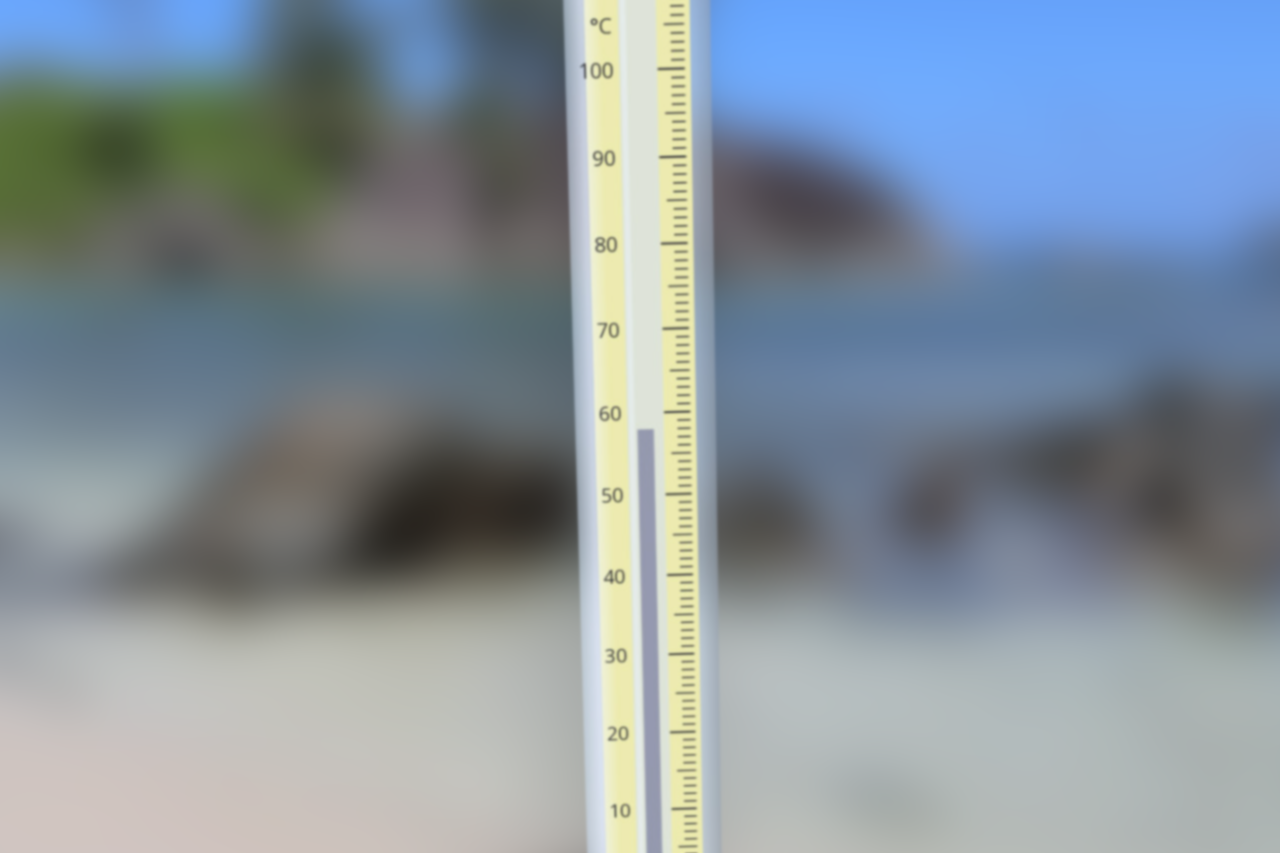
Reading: **58** °C
